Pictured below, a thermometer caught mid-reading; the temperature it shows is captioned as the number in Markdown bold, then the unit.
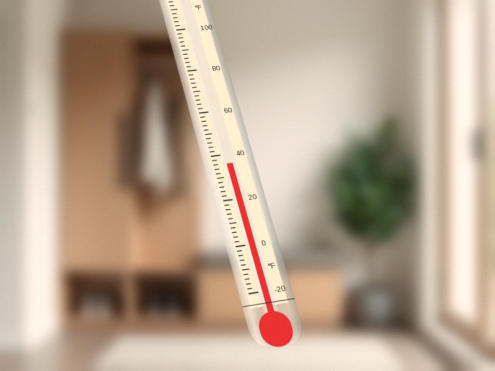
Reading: **36** °F
